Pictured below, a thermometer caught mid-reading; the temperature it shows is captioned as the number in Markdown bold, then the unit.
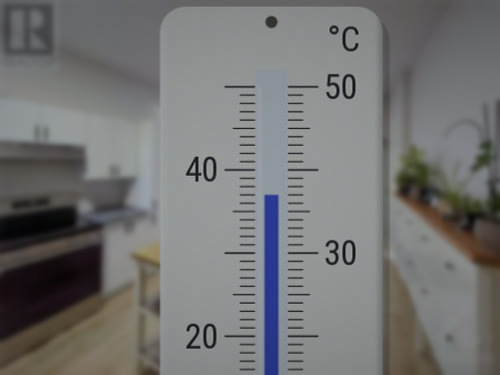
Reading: **37** °C
